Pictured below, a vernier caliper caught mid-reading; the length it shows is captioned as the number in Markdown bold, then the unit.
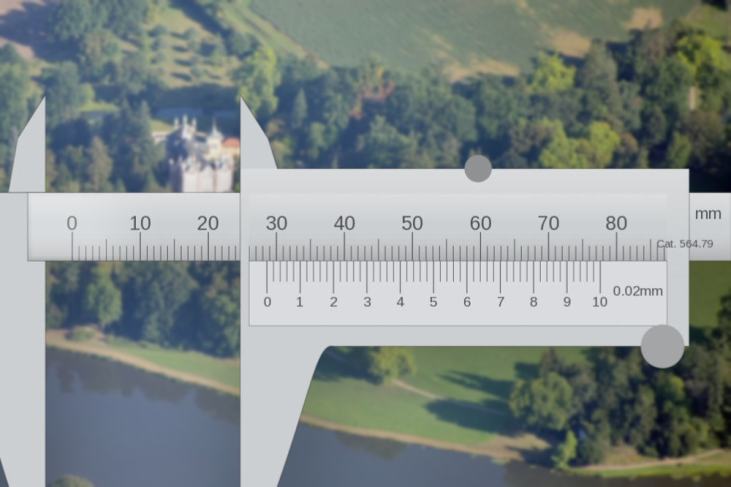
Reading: **28.6** mm
